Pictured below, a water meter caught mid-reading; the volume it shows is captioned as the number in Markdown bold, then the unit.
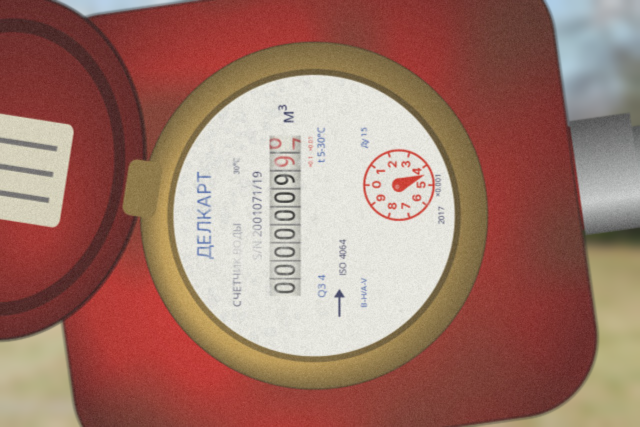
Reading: **9.964** m³
